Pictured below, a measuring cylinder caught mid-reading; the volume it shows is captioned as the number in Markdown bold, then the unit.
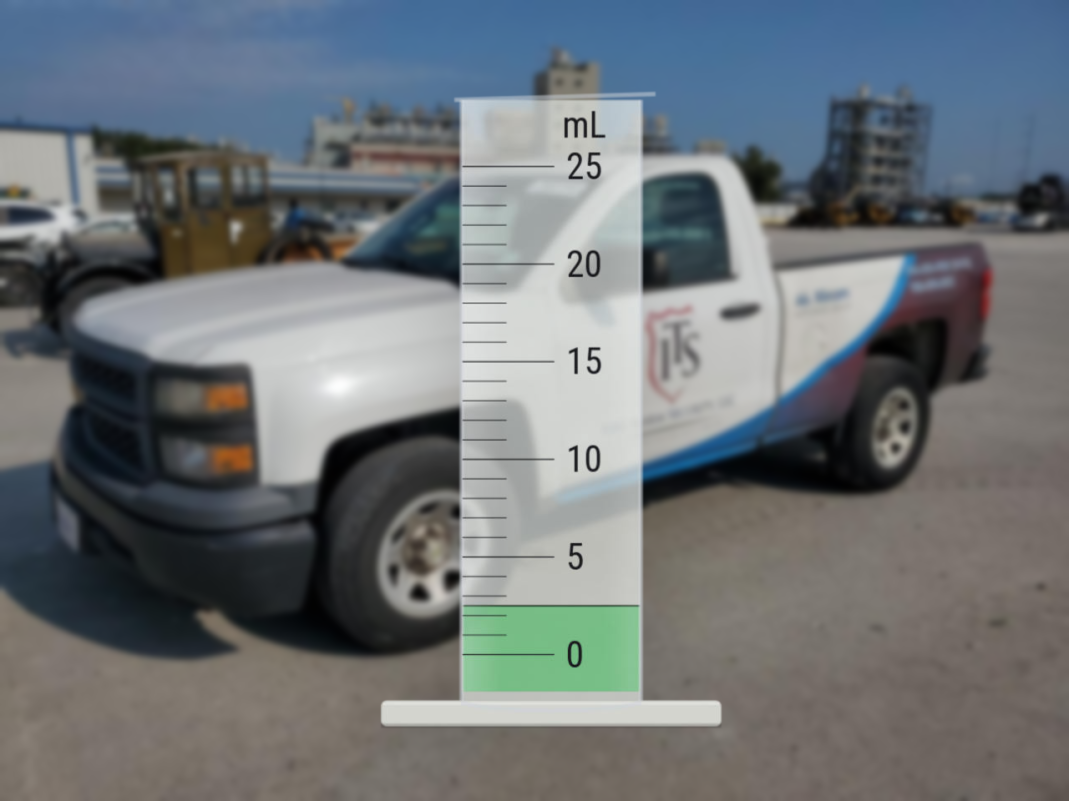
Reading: **2.5** mL
